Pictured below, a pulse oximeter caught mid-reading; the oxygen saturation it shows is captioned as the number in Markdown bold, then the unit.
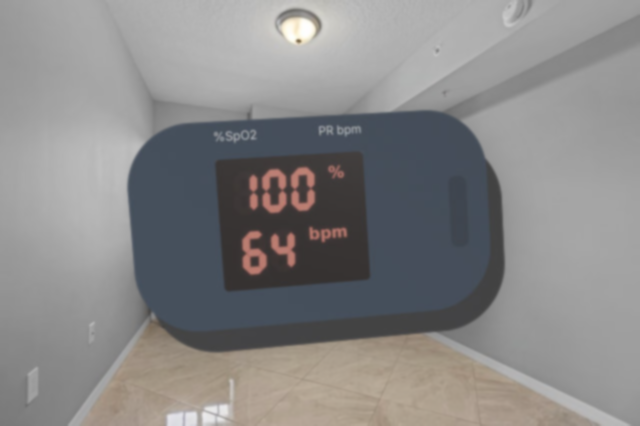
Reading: **100** %
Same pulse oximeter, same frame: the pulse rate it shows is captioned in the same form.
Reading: **64** bpm
